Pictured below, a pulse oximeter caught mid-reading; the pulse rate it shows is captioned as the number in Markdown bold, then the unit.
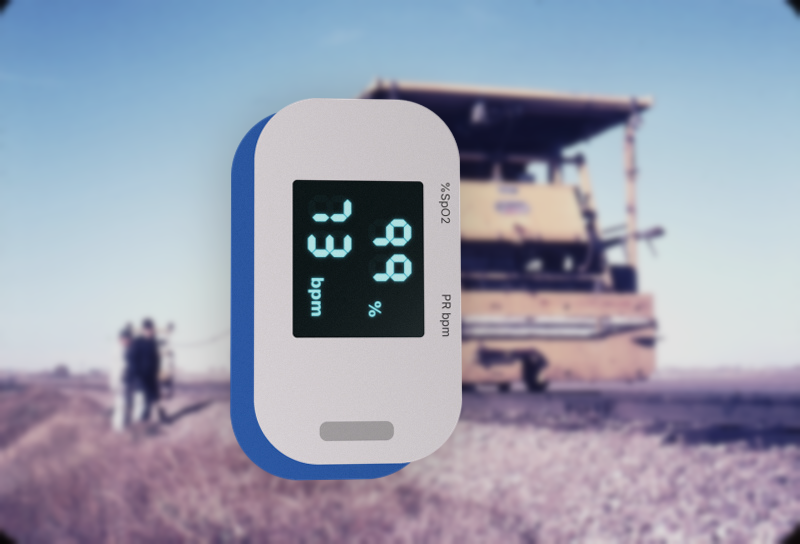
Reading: **73** bpm
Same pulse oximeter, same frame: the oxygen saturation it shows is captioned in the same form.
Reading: **99** %
